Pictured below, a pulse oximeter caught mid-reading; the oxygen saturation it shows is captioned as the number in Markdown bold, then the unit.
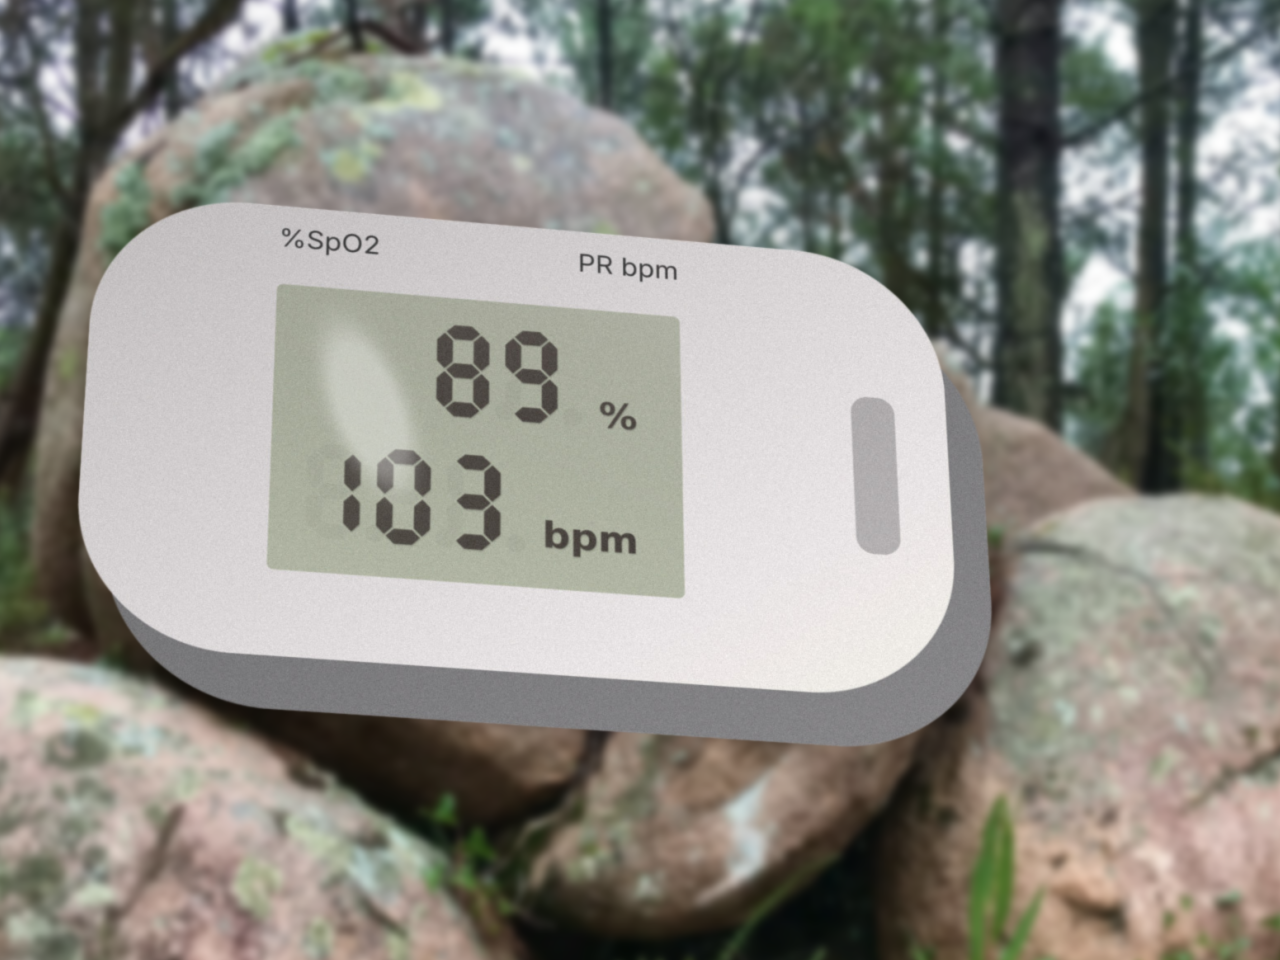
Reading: **89** %
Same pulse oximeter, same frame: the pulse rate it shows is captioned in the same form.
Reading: **103** bpm
